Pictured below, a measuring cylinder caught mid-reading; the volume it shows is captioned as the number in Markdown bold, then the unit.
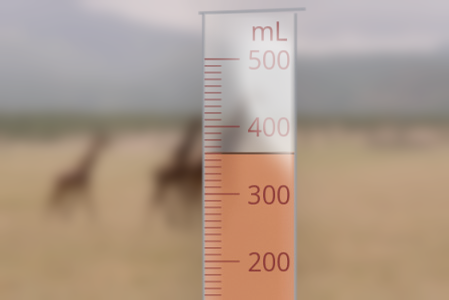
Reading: **360** mL
